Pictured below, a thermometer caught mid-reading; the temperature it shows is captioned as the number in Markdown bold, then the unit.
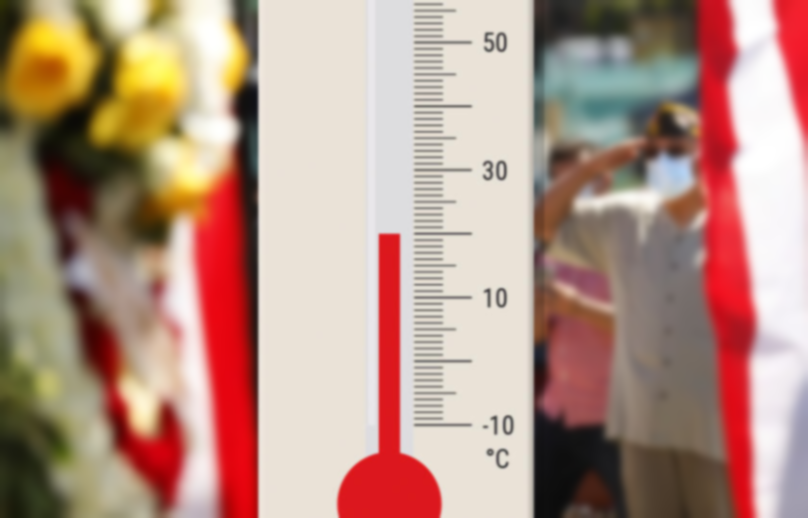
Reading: **20** °C
